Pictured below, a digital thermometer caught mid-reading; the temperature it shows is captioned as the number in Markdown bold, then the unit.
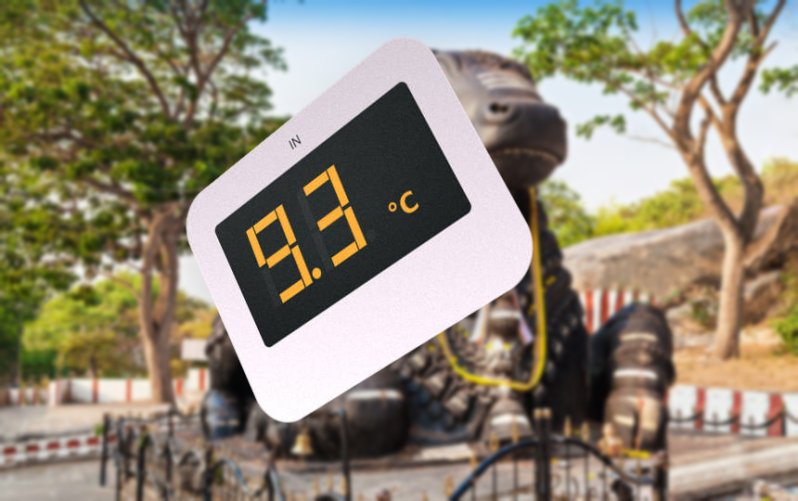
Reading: **9.3** °C
